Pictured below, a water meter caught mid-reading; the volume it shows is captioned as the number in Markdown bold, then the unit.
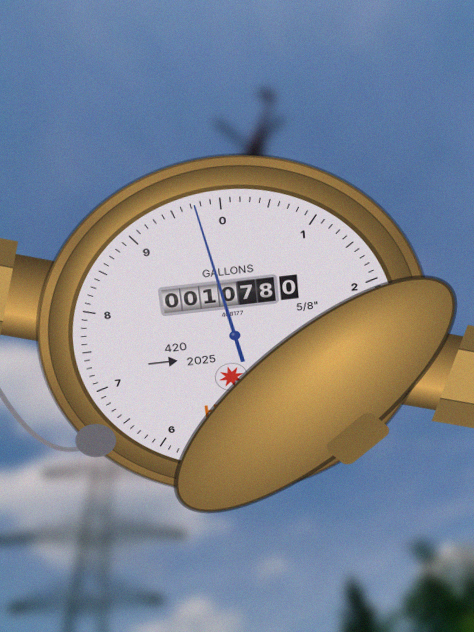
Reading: **10779.7** gal
